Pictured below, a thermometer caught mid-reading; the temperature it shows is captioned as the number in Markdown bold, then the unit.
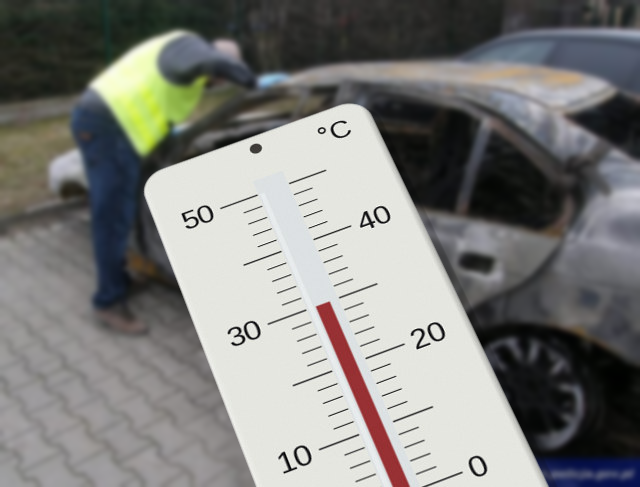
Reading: **30** °C
